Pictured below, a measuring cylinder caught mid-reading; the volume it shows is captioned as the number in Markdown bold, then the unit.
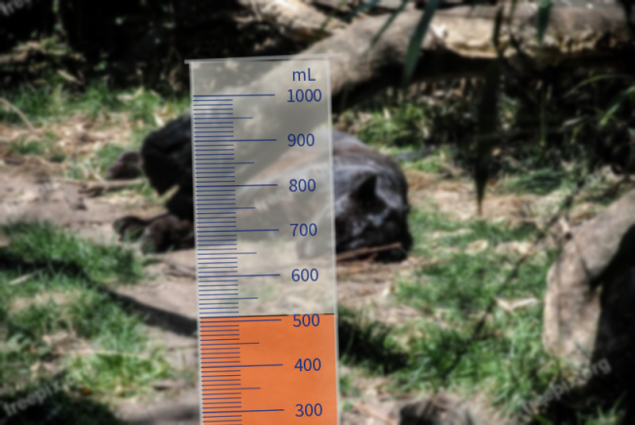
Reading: **510** mL
